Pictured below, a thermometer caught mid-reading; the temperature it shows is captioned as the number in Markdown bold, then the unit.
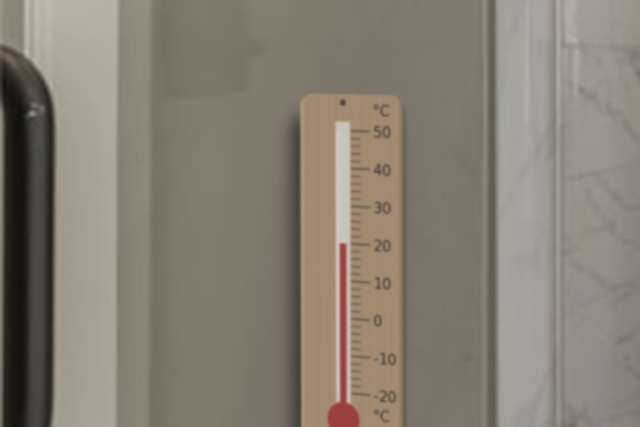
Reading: **20** °C
